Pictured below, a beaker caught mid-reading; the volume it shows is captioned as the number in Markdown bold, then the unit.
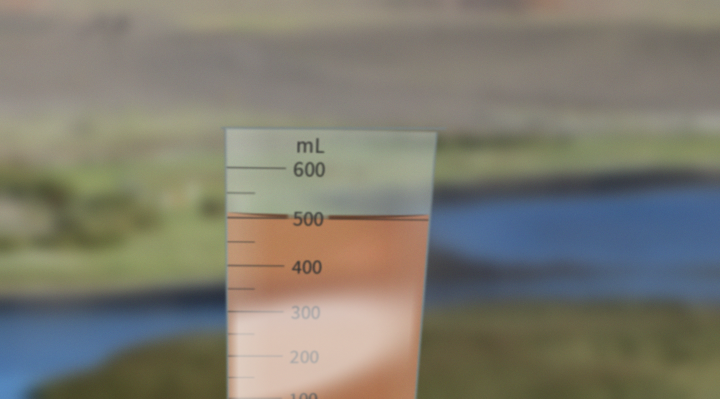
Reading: **500** mL
